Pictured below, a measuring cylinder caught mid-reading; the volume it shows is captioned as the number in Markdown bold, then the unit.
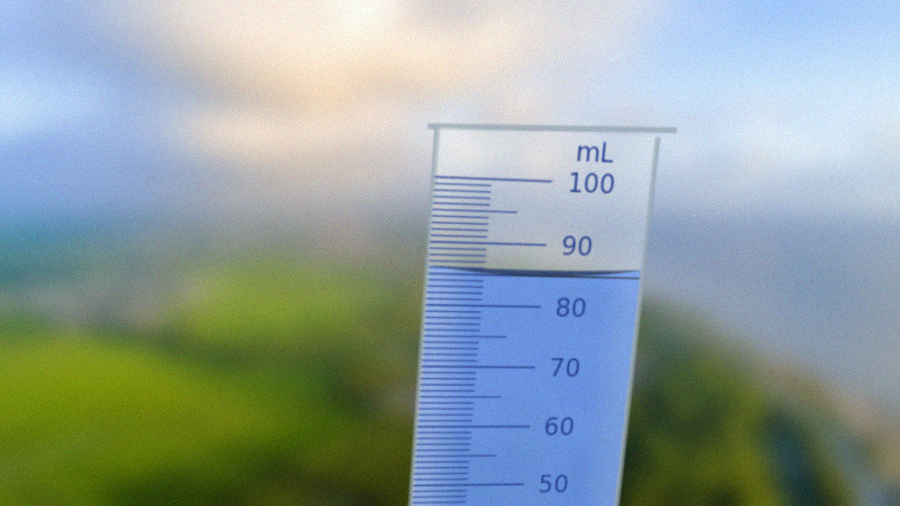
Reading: **85** mL
